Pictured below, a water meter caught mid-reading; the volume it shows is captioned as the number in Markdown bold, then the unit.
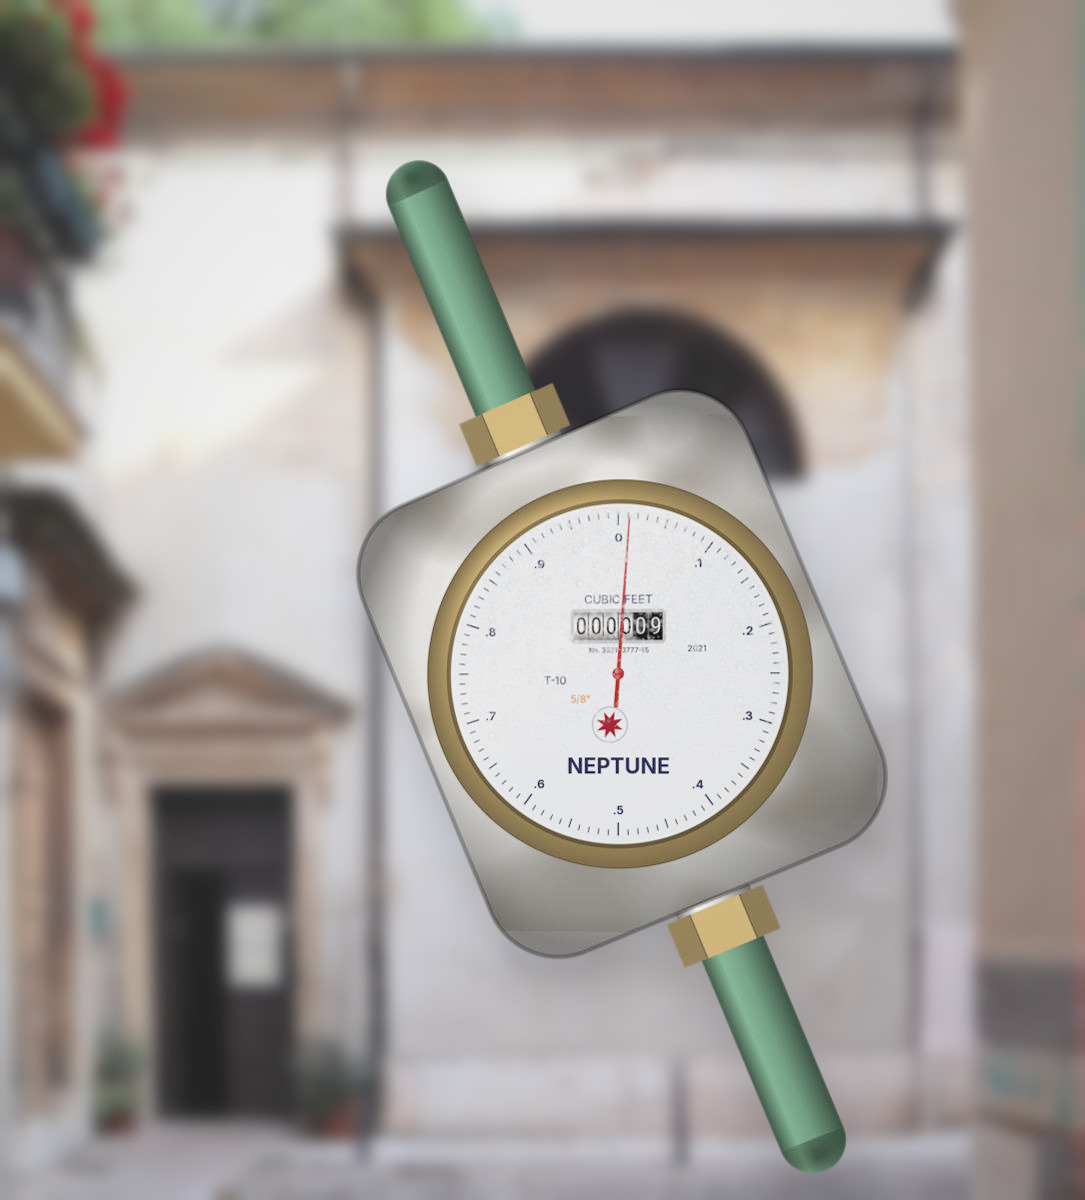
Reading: **9.01** ft³
